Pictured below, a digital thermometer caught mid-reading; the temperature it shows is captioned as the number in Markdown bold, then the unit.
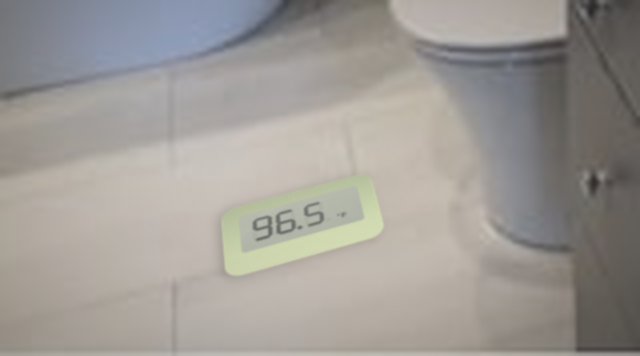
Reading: **96.5** °F
